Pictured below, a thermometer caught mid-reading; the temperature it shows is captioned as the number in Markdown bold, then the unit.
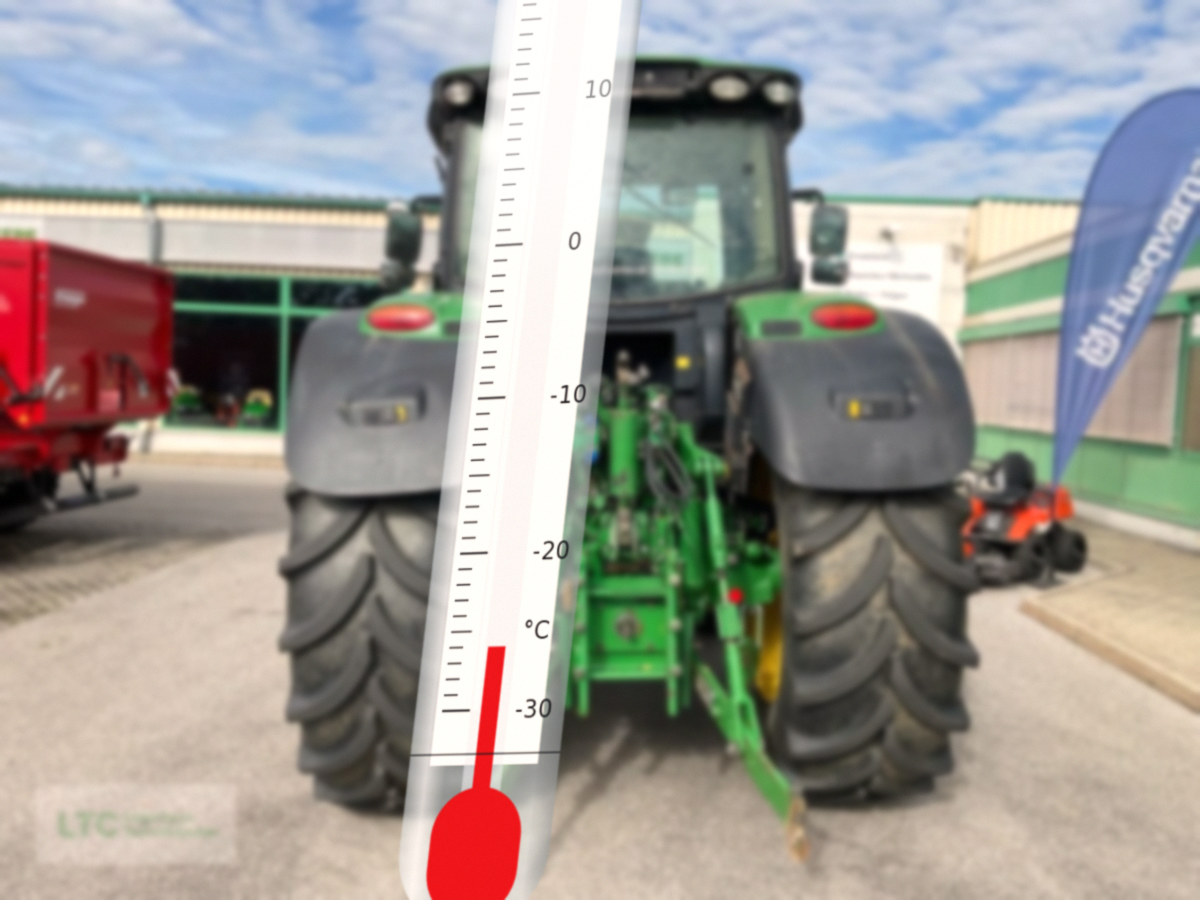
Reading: **-26** °C
